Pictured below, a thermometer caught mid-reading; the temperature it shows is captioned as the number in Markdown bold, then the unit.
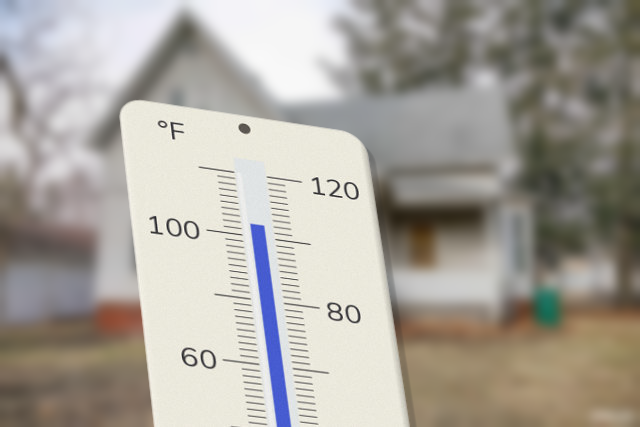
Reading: **104** °F
